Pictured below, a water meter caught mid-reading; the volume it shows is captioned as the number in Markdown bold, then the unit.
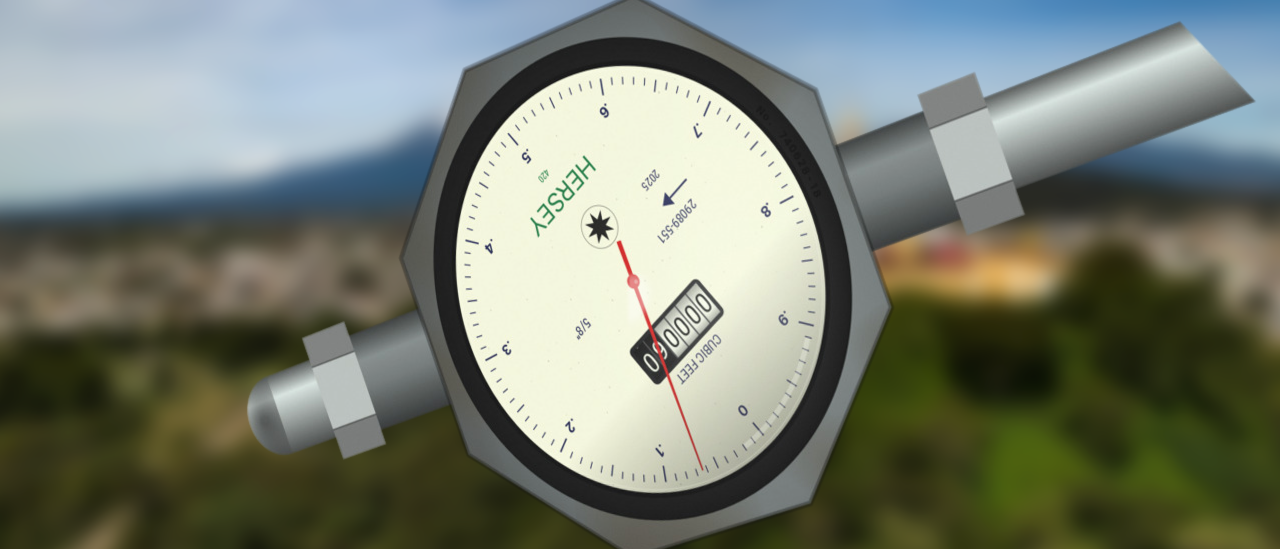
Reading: **60.06** ft³
